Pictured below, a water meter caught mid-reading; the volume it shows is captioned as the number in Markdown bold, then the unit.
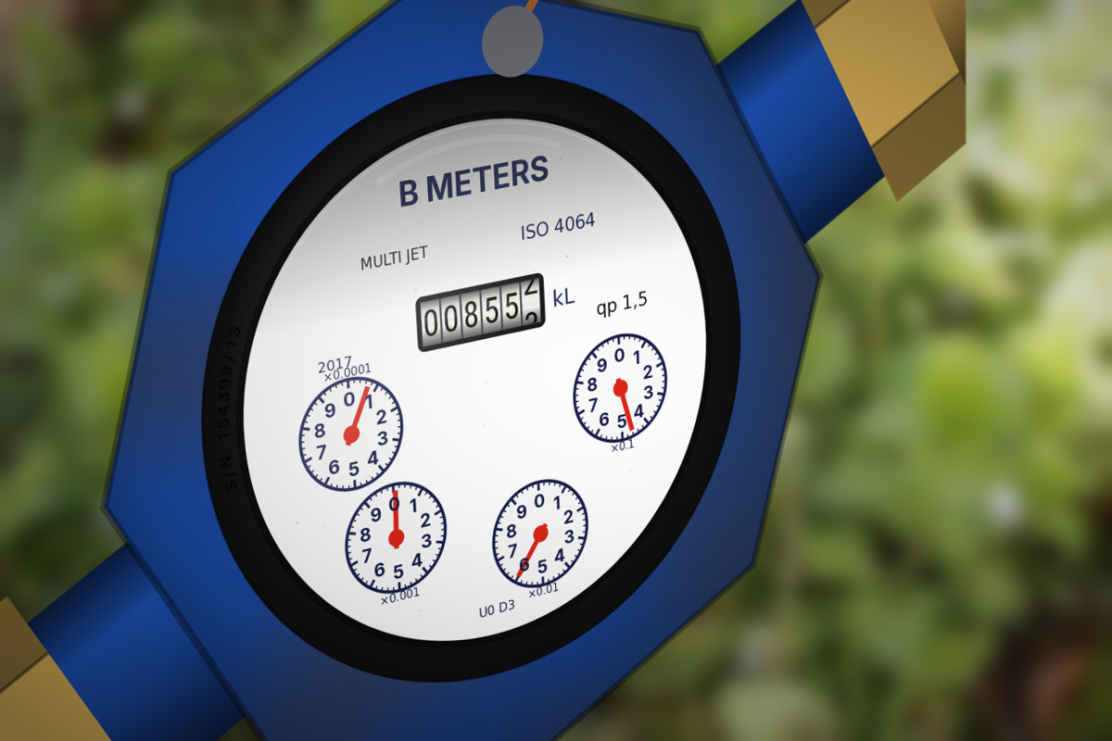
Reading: **8552.4600** kL
